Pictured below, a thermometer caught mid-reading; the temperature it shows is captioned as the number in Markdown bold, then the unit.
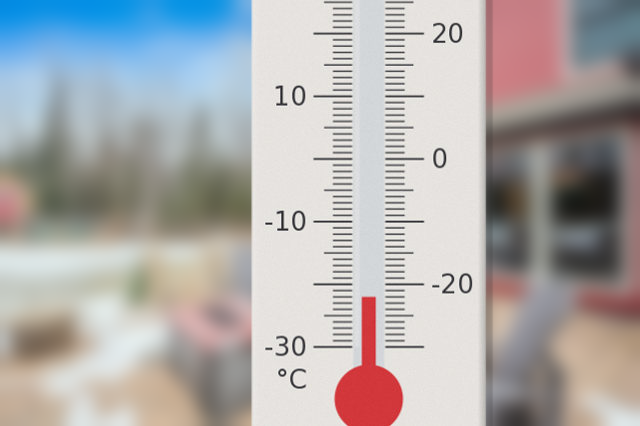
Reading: **-22** °C
